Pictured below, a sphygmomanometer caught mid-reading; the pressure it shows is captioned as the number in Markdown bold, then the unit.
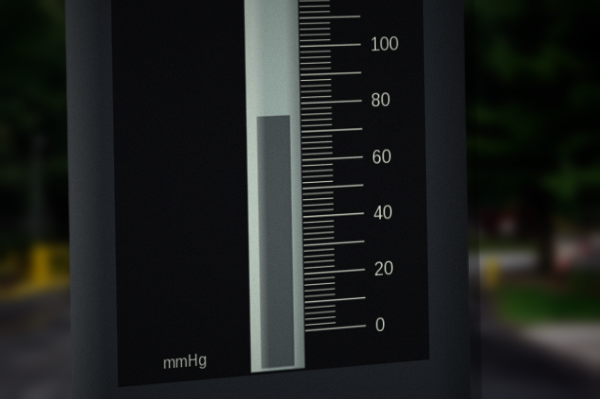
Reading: **76** mmHg
